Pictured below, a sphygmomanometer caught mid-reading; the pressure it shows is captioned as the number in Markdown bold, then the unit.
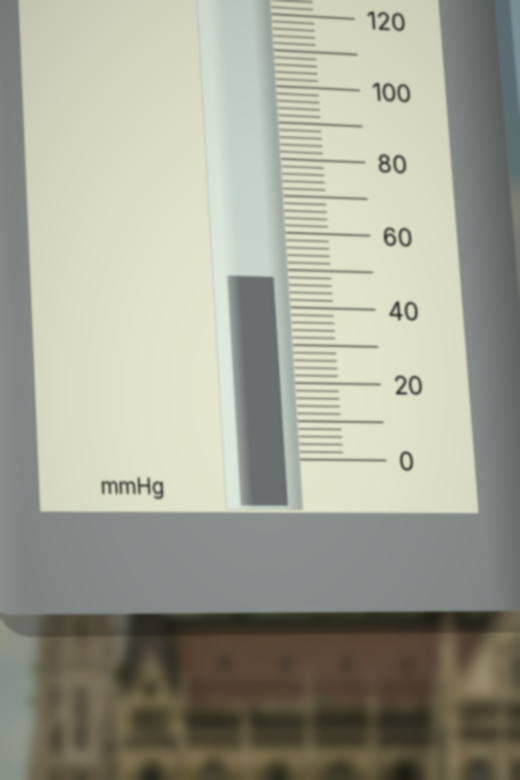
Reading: **48** mmHg
